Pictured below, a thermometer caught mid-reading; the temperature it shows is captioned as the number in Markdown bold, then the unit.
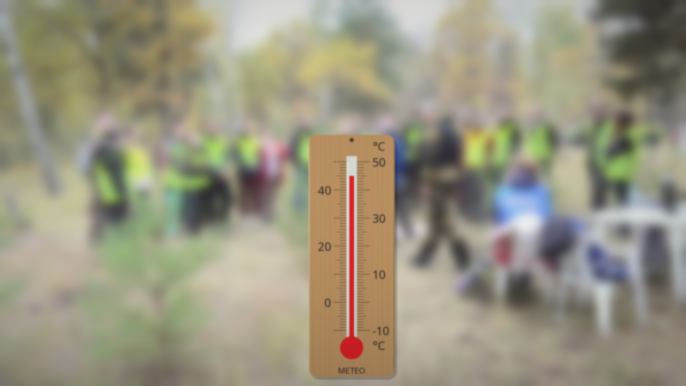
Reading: **45** °C
